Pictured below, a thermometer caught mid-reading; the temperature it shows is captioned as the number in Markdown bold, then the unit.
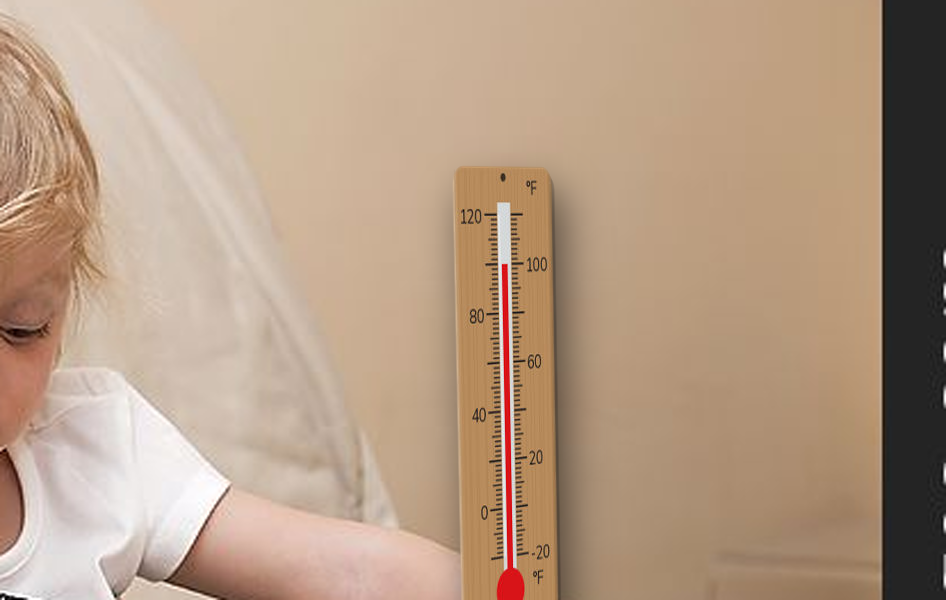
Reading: **100** °F
